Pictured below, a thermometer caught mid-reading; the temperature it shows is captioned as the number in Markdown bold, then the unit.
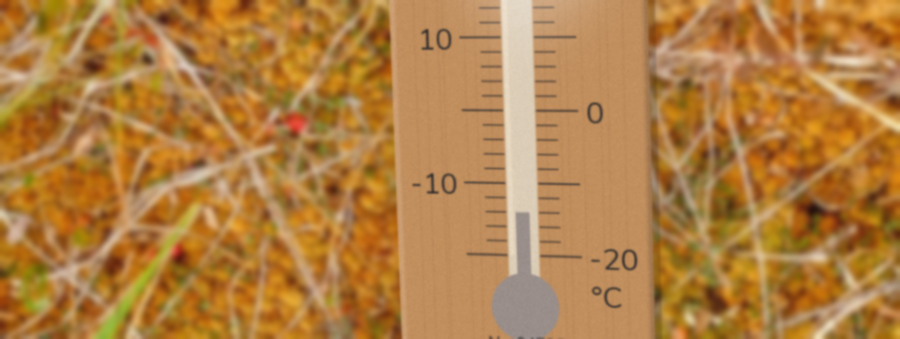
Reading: **-14** °C
